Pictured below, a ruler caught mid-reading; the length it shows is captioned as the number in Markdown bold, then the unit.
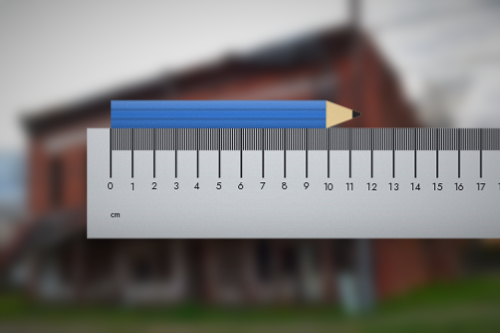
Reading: **11.5** cm
